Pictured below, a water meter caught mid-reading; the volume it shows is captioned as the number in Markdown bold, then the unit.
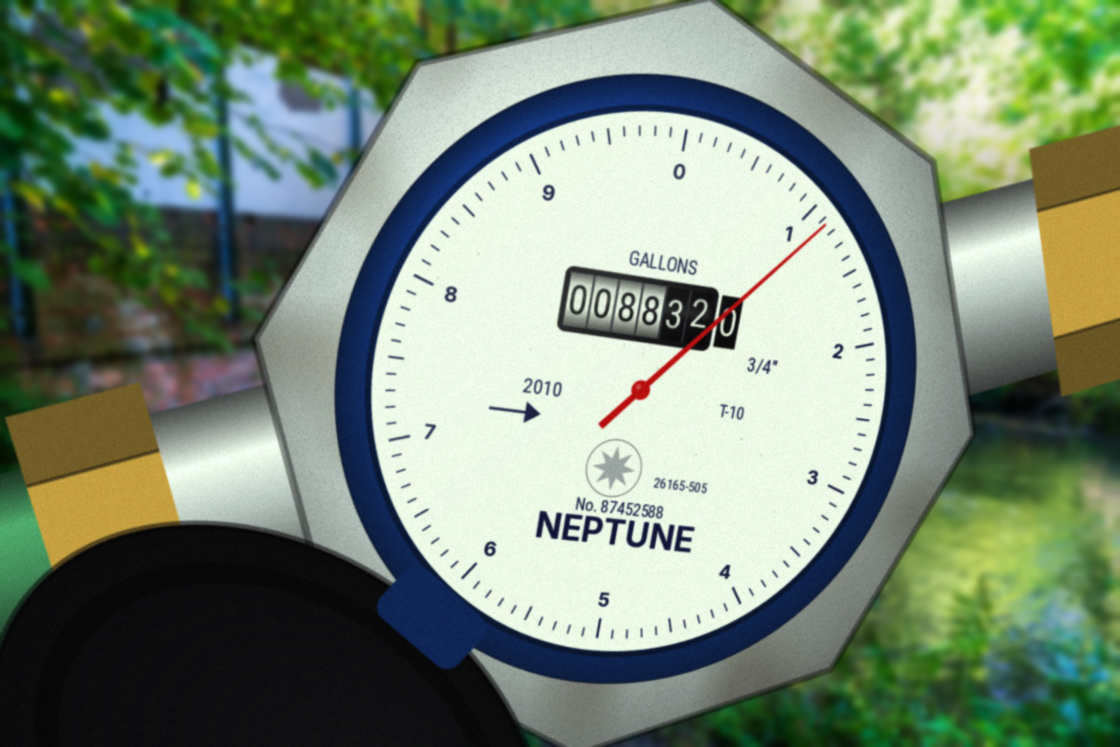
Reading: **88321.1** gal
